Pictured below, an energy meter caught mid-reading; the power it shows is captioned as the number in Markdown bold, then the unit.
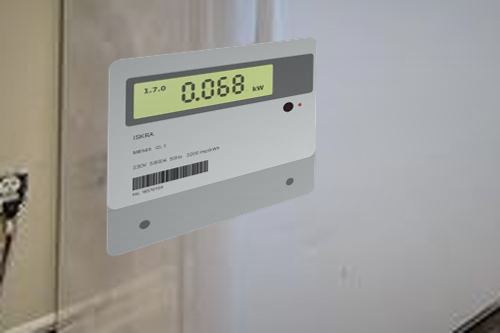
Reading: **0.068** kW
